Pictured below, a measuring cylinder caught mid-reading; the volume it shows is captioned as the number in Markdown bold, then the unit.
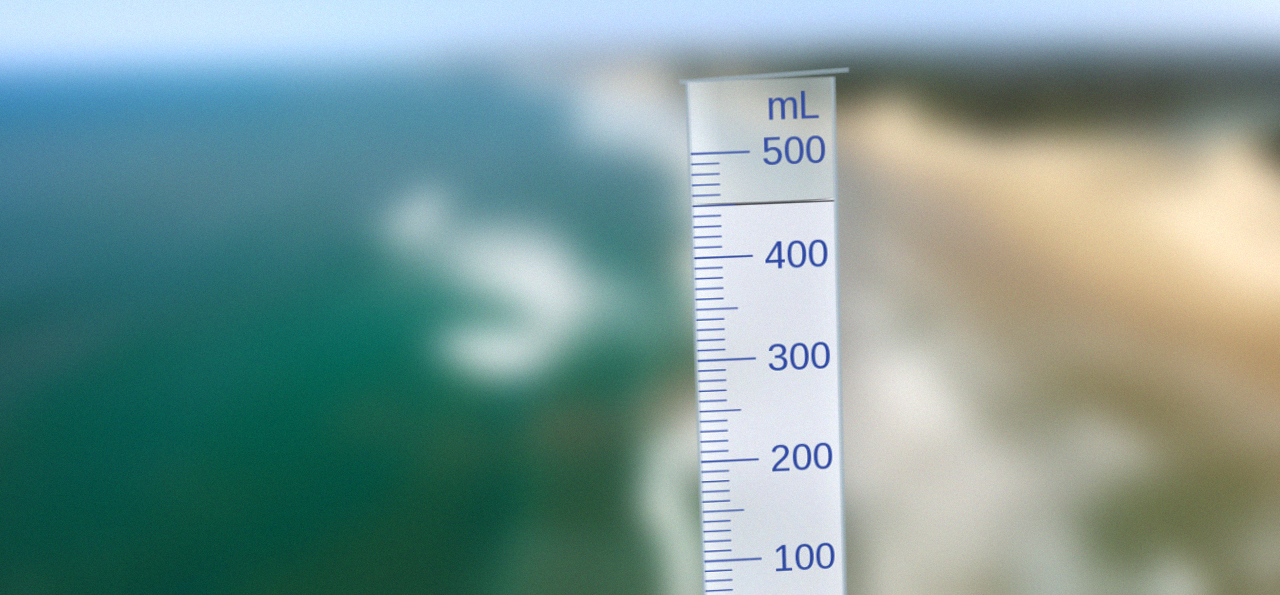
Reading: **450** mL
